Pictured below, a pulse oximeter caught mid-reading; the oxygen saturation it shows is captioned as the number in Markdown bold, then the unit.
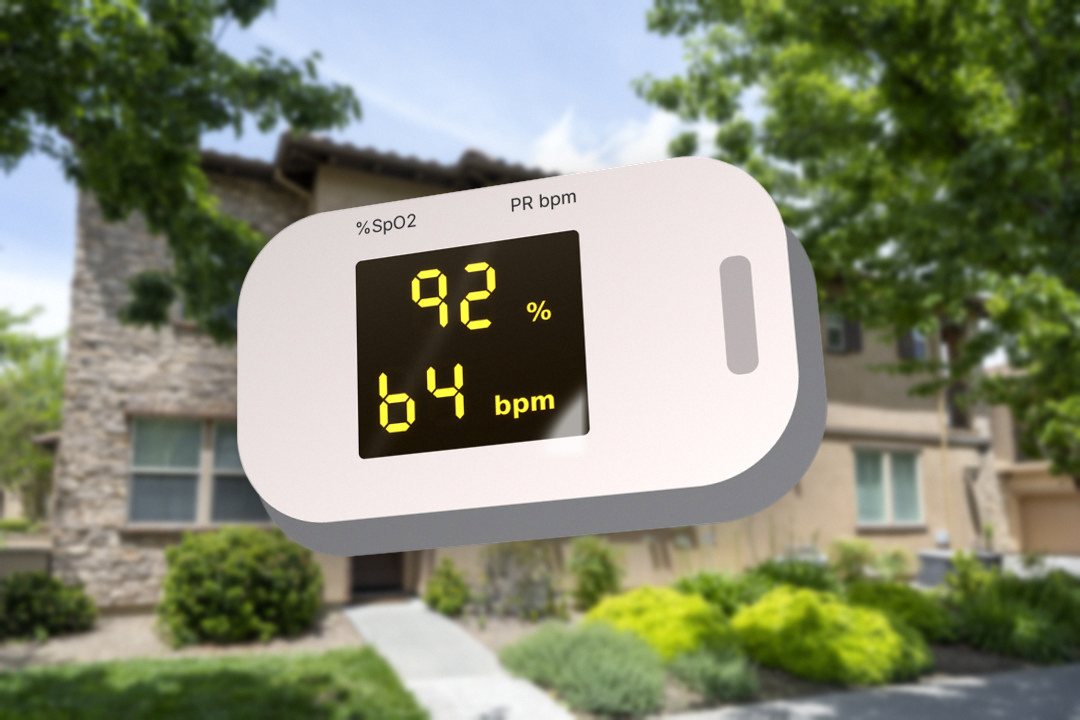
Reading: **92** %
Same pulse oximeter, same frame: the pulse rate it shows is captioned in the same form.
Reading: **64** bpm
